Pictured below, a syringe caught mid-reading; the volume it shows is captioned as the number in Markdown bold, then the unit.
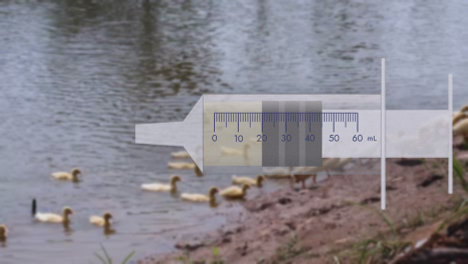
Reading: **20** mL
